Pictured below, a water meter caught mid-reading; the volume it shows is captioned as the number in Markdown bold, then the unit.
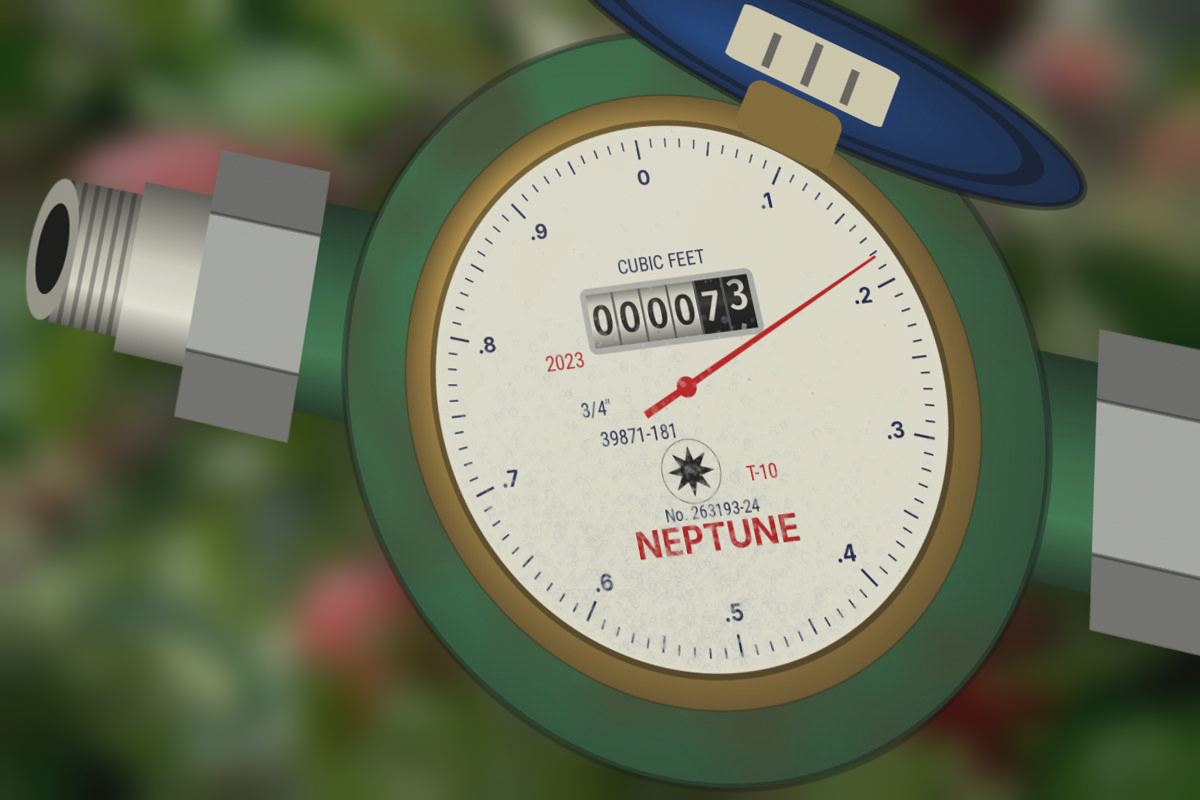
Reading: **73.18** ft³
